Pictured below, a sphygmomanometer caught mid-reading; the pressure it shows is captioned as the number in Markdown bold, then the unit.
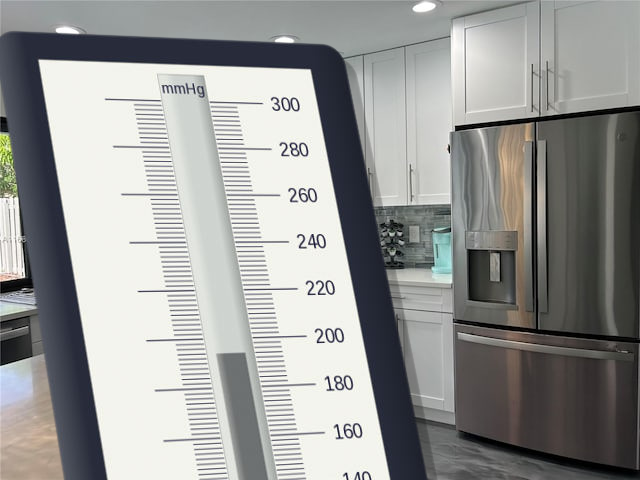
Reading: **194** mmHg
